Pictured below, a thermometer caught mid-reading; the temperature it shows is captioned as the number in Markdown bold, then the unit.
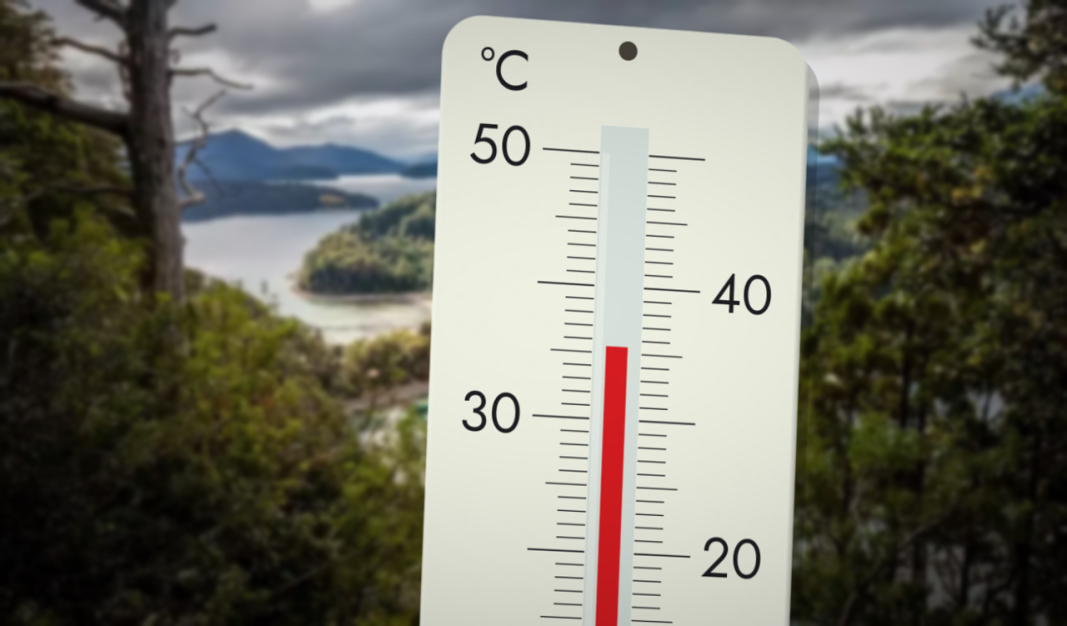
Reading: **35.5** °C
